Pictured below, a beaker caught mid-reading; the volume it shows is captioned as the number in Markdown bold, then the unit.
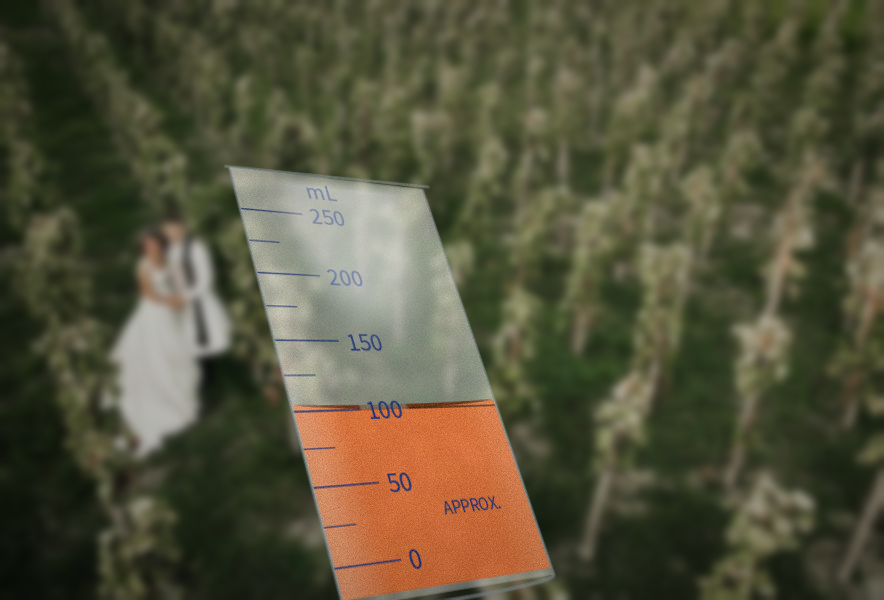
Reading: **100** mL
